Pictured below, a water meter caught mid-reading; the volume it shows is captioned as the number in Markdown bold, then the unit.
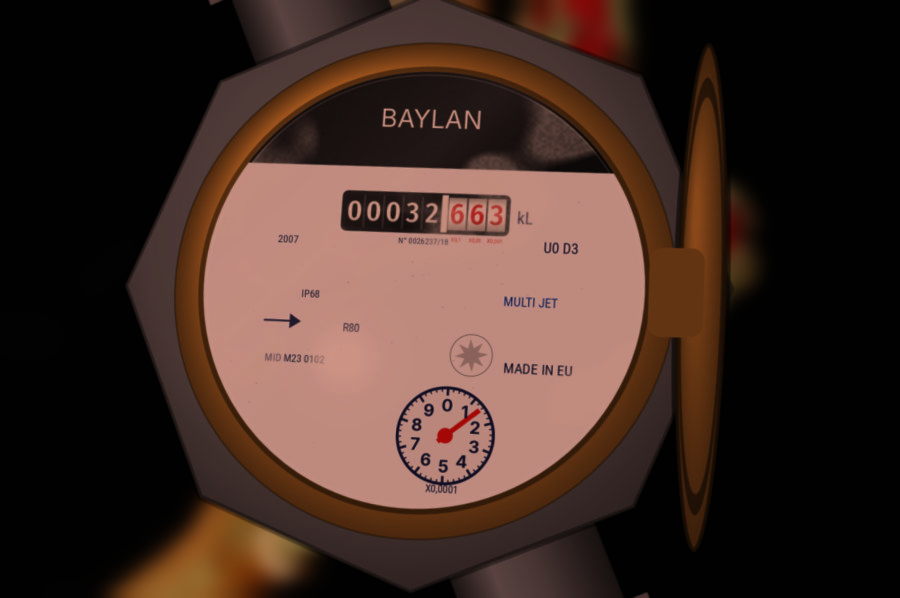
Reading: **32.6631** kL
